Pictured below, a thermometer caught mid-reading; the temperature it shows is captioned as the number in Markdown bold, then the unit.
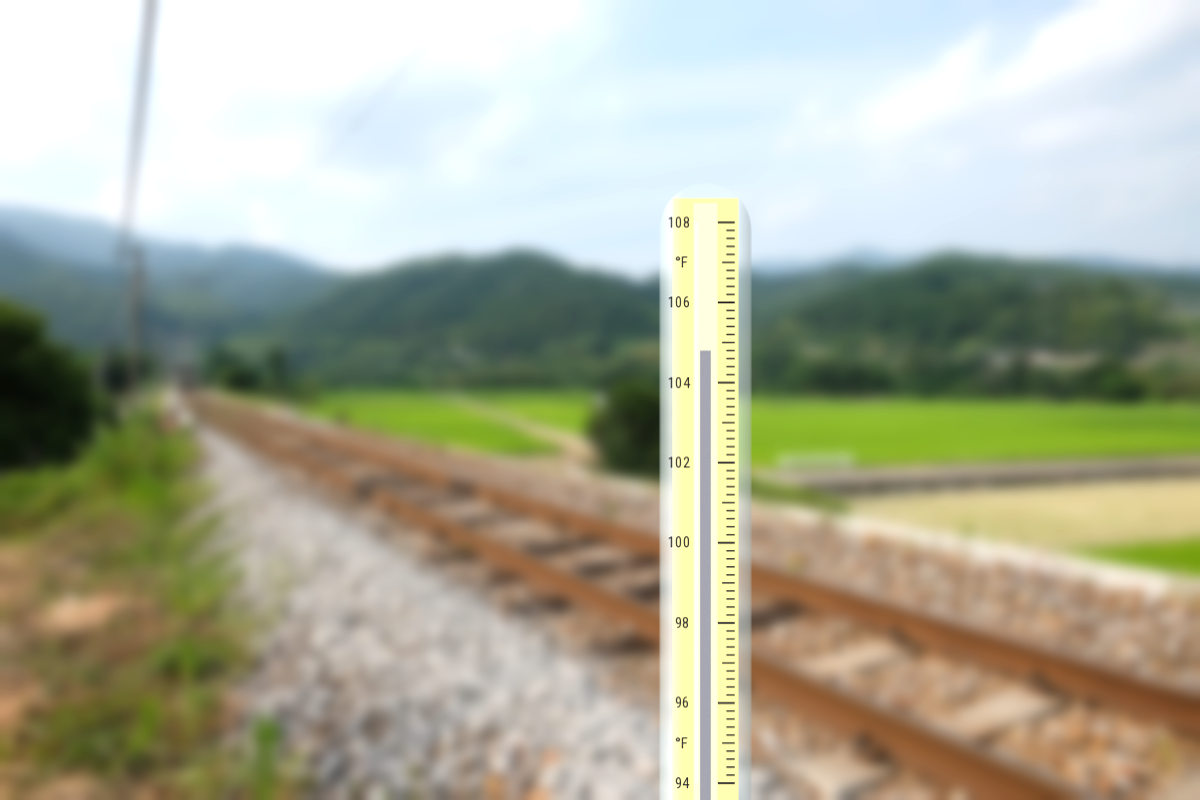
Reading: **104.8** °F
